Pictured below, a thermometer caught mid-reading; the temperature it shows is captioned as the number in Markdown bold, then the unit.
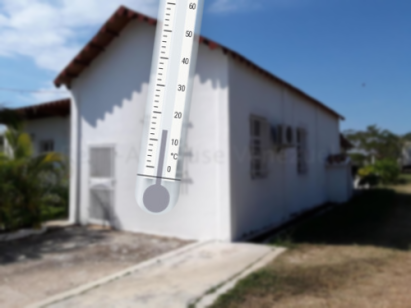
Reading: **14** °C
